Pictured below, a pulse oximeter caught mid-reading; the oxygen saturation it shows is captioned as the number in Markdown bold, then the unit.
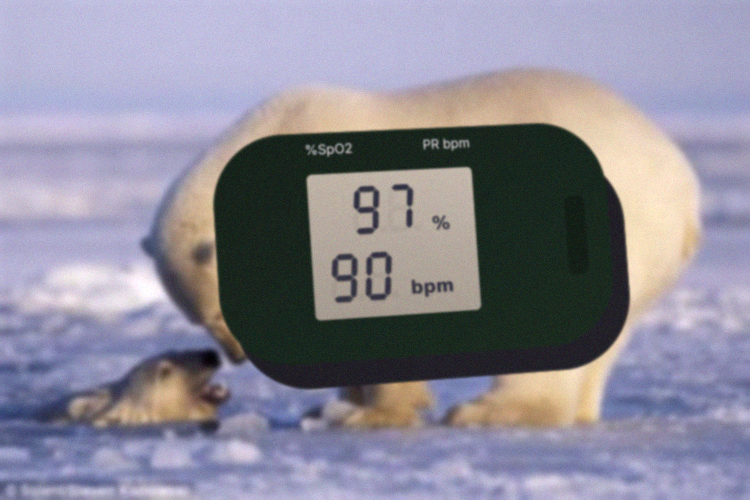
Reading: **97** %
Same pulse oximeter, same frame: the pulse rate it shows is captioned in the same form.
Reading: **90** bpm
